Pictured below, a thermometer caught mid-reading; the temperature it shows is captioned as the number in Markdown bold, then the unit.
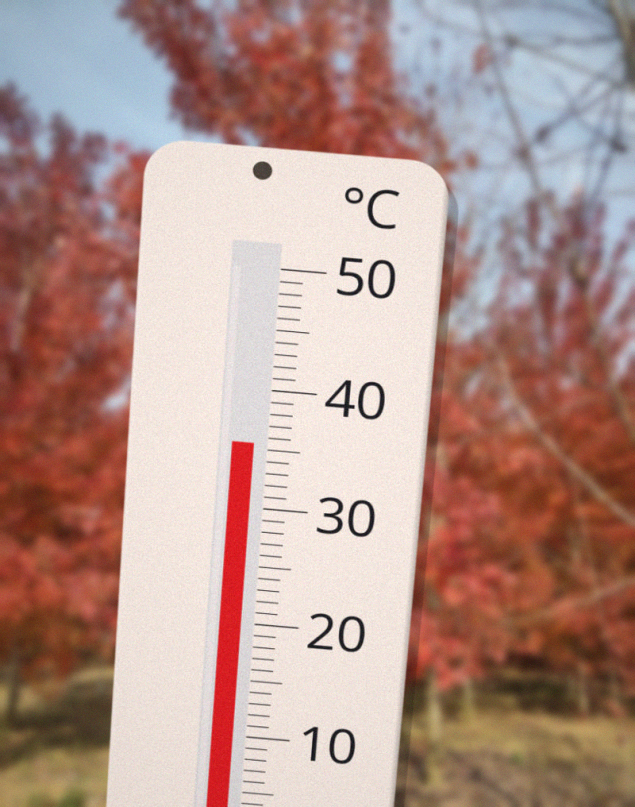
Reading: **35.5** °C
